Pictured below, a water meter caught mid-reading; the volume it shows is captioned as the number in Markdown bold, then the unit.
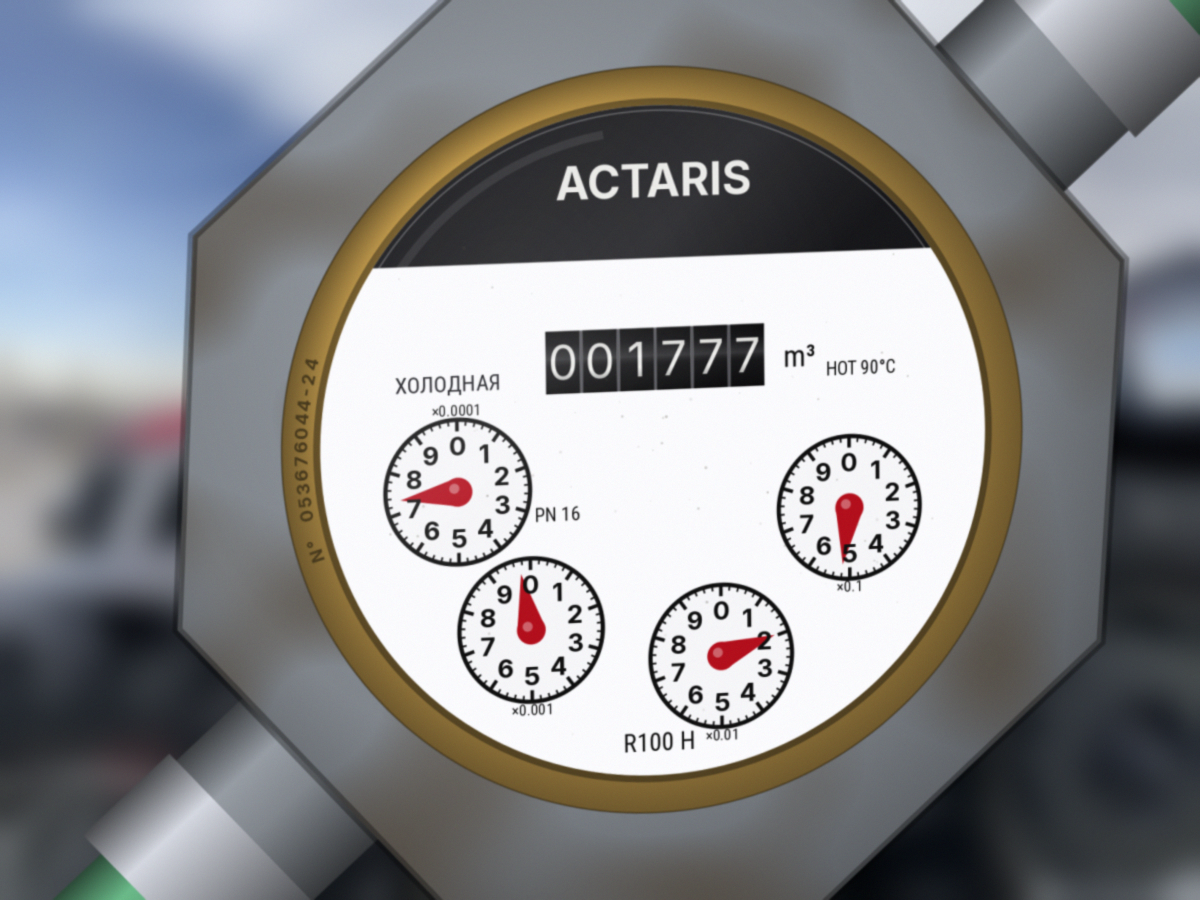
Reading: **1777.5197** m³
